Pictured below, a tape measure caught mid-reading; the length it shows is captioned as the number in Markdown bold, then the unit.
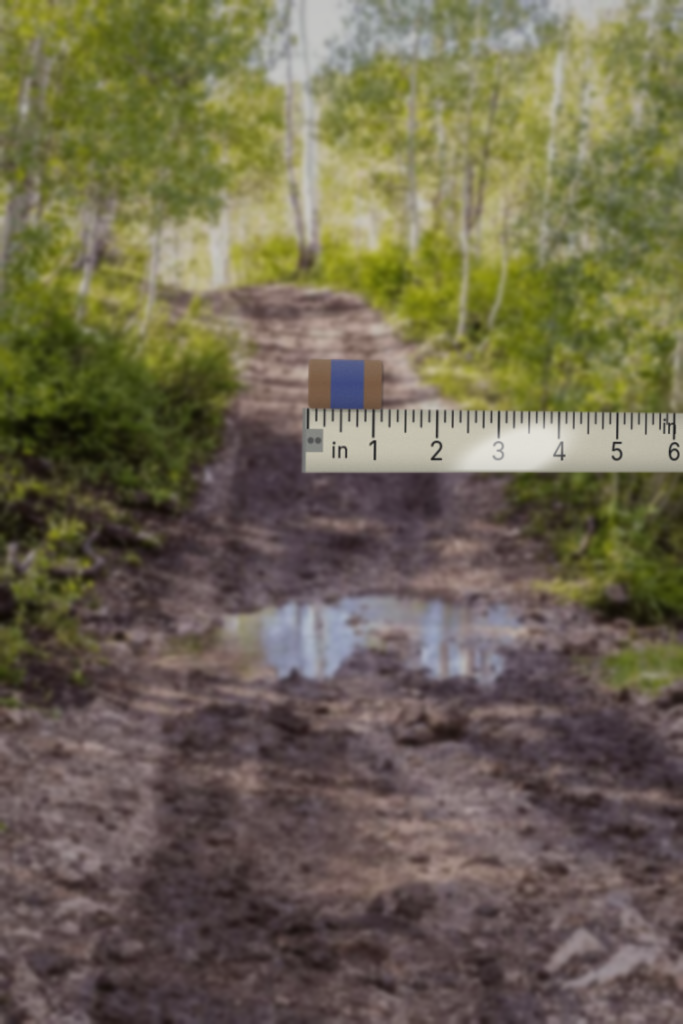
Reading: **1.125** in
